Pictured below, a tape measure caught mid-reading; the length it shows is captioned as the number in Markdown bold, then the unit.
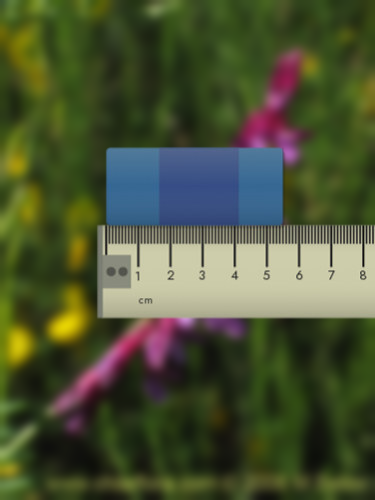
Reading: **5.5** cm
